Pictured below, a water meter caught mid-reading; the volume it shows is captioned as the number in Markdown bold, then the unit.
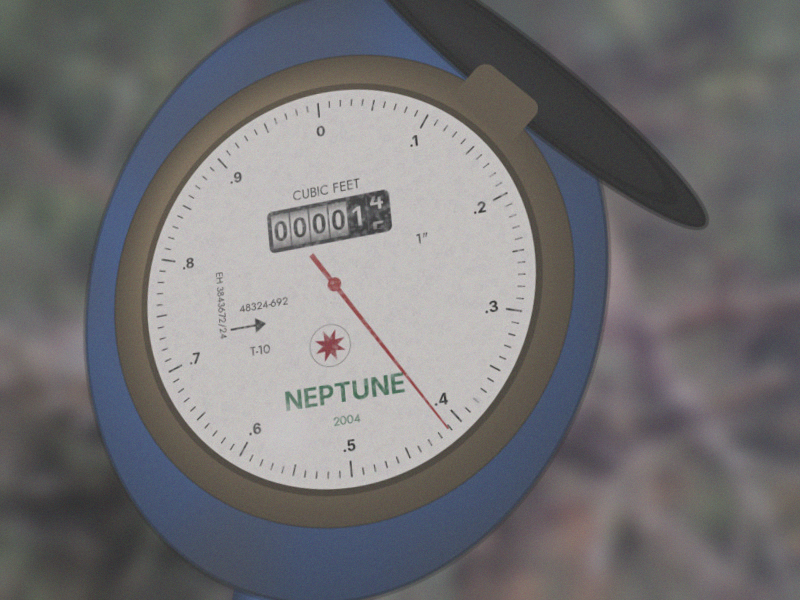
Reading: **14.41** ft³
